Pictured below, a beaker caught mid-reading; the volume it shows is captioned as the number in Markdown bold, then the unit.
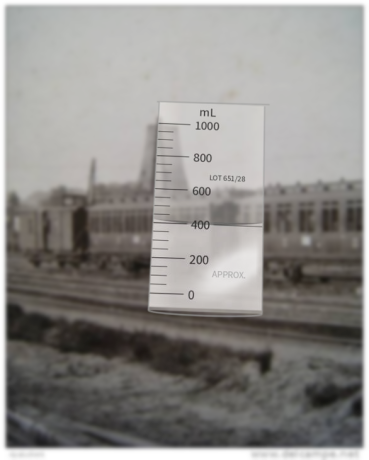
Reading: **400** mL
